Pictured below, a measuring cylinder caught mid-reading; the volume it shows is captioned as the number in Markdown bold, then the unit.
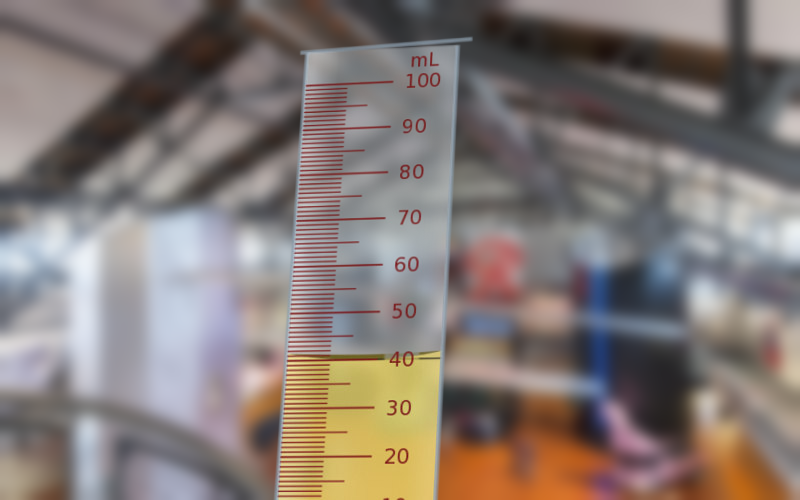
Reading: **40** mL
